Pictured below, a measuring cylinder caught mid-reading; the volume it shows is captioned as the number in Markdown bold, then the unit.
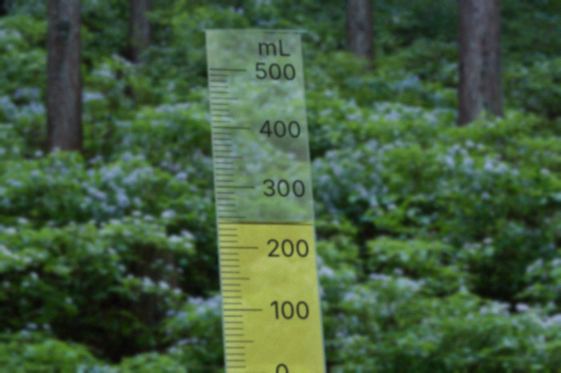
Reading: **240** mL
